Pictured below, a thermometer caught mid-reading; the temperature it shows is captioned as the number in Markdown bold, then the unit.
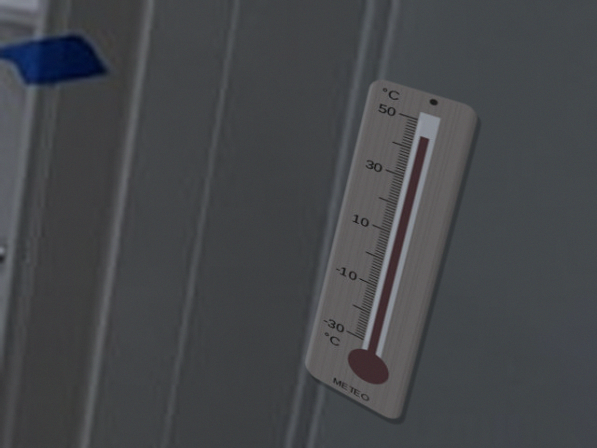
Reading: **45** °C
